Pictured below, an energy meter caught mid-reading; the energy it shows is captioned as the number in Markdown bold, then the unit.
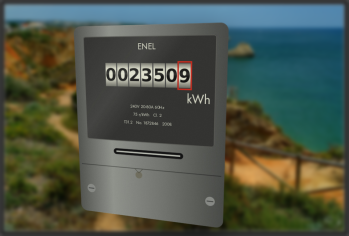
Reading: **2350.9** kWh
